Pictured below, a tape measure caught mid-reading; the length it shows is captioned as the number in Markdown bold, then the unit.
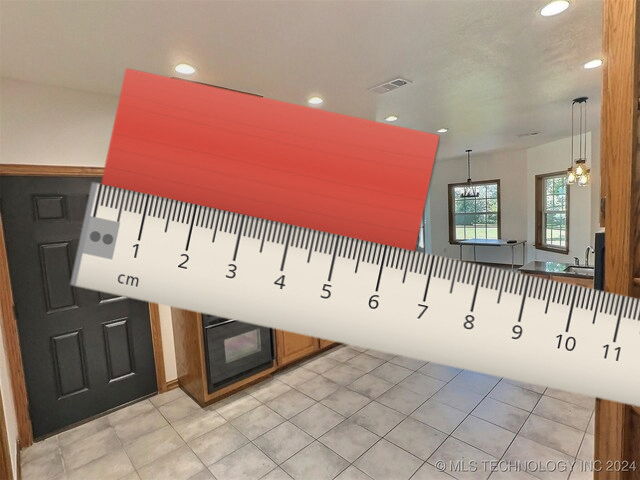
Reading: **6.6** cm
